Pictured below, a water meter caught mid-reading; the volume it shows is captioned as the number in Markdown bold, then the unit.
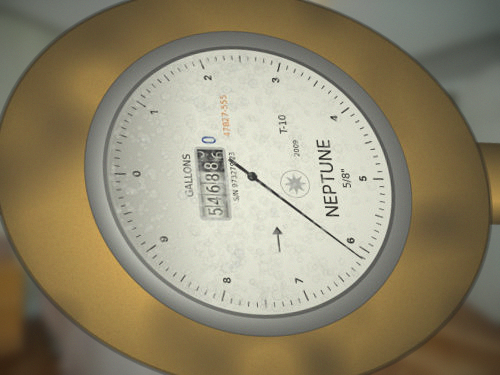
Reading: **5468856.1** gal
